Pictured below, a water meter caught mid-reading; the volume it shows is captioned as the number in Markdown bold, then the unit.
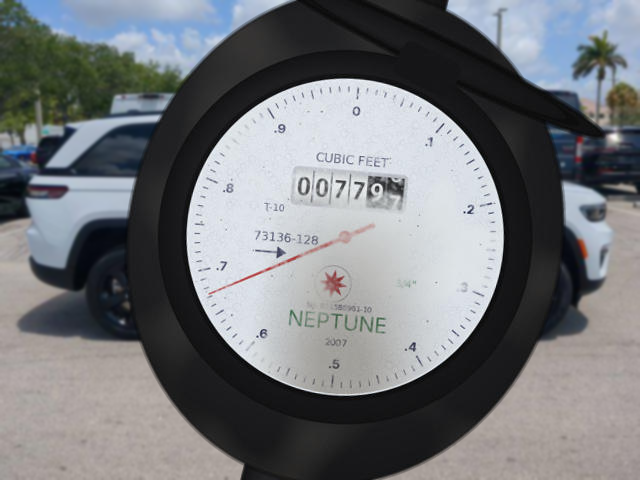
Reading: **7796.67** ft³
